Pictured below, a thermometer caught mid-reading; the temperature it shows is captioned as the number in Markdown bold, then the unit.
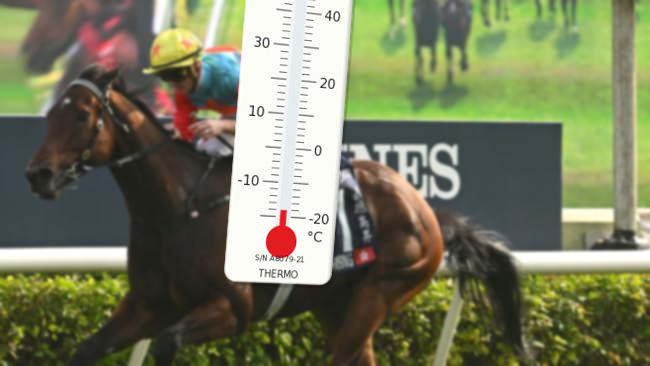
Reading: **-18** °C
